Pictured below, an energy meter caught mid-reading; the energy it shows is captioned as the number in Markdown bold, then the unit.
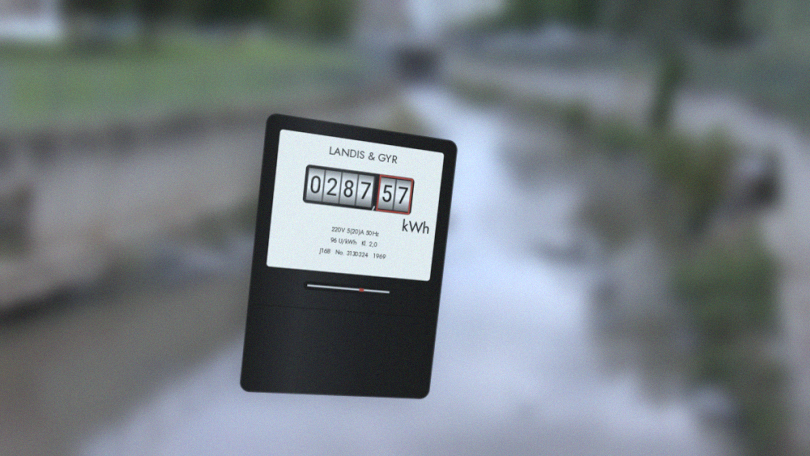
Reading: **287.57** kWh
